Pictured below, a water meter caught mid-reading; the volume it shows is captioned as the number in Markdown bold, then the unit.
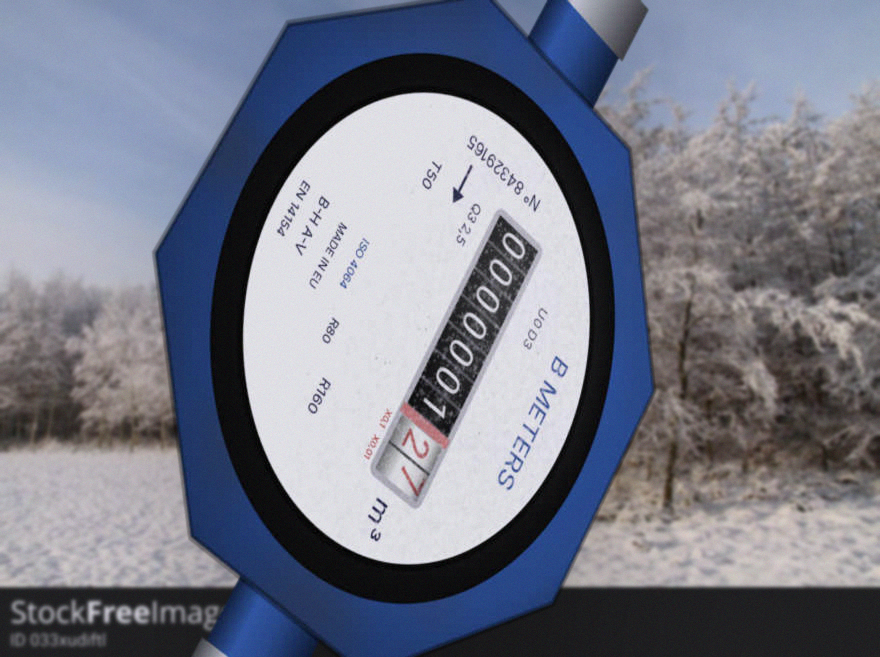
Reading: **1.27** m³
